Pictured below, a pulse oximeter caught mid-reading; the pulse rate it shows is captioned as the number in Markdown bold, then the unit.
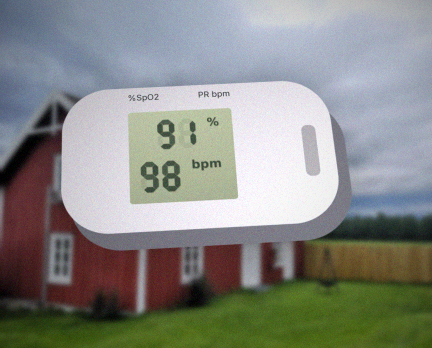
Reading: **98** bpm
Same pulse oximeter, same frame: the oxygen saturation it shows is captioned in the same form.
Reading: **91** %
